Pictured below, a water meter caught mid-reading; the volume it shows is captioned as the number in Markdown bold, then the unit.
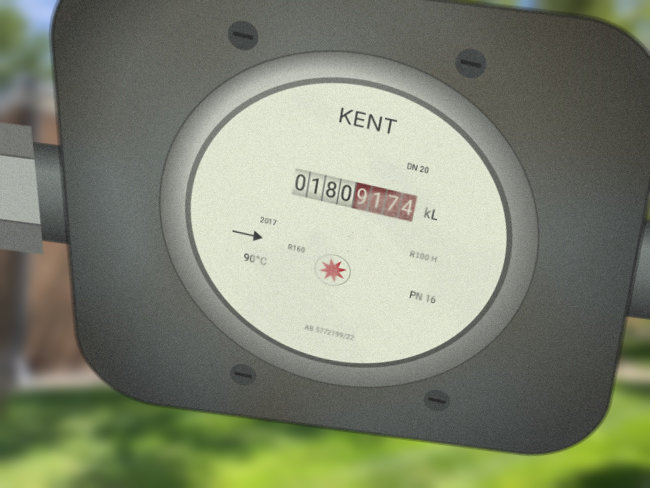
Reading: **180.9174** kL
